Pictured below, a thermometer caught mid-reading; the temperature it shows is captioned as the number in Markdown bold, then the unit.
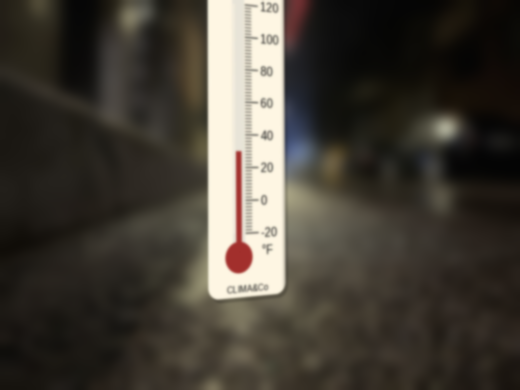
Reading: **30** °F
